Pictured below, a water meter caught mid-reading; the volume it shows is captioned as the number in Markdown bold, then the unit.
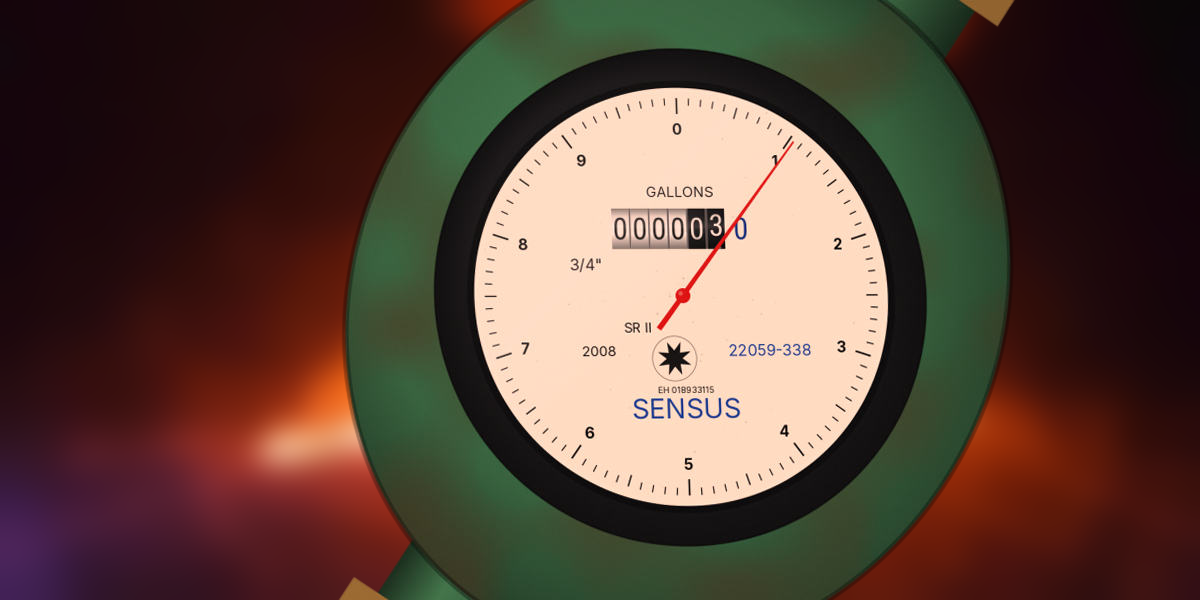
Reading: **31.0** gal
